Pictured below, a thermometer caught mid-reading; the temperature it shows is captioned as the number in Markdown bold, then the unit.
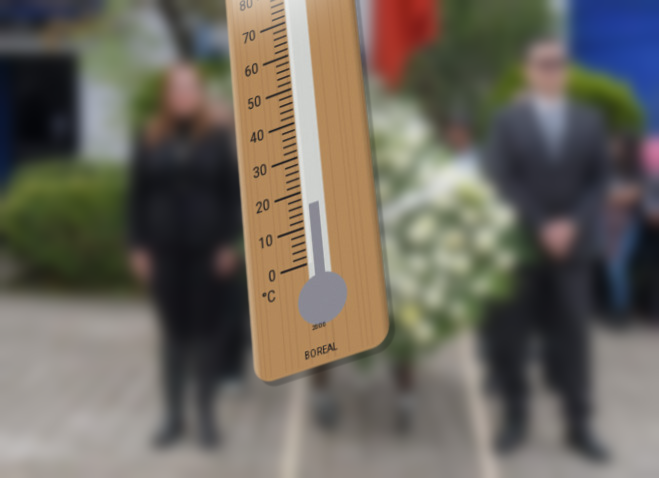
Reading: **16** °C
